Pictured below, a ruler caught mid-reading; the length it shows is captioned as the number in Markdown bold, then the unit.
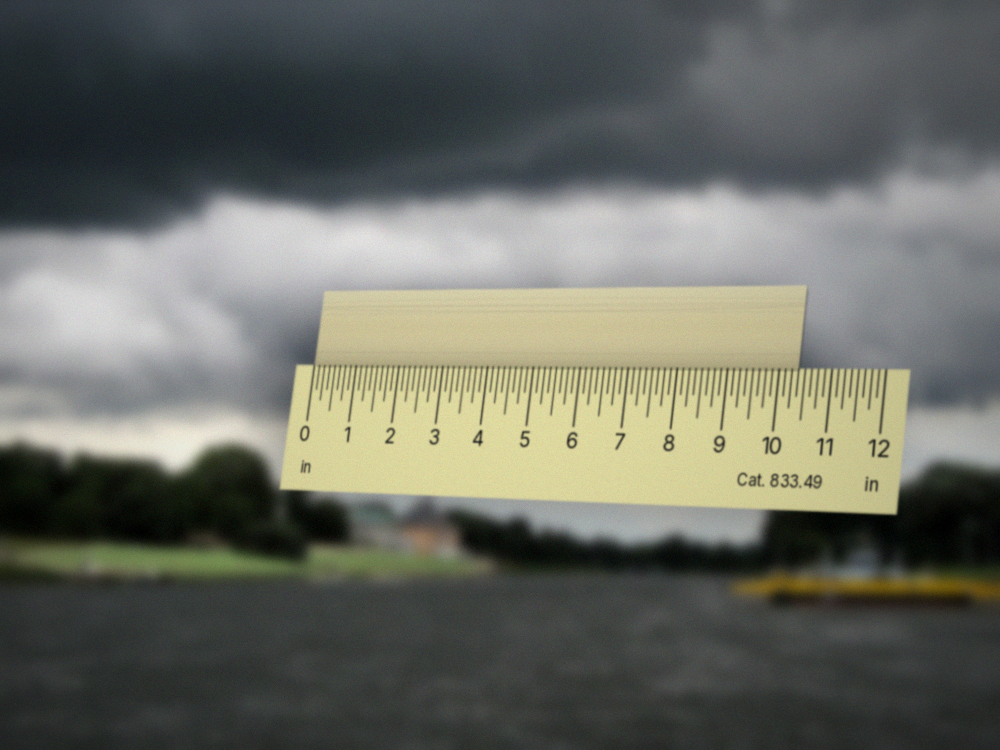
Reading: **10.375** in
